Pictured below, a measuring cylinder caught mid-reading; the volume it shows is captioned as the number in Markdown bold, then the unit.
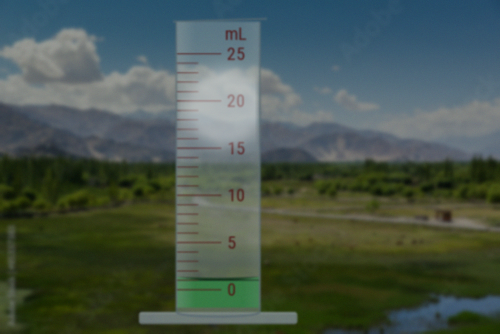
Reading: **1** mL
